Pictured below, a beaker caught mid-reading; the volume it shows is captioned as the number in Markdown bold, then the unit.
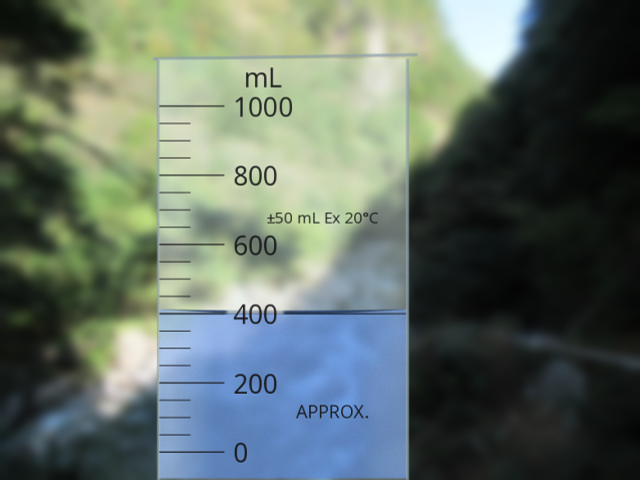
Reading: **400** mL
